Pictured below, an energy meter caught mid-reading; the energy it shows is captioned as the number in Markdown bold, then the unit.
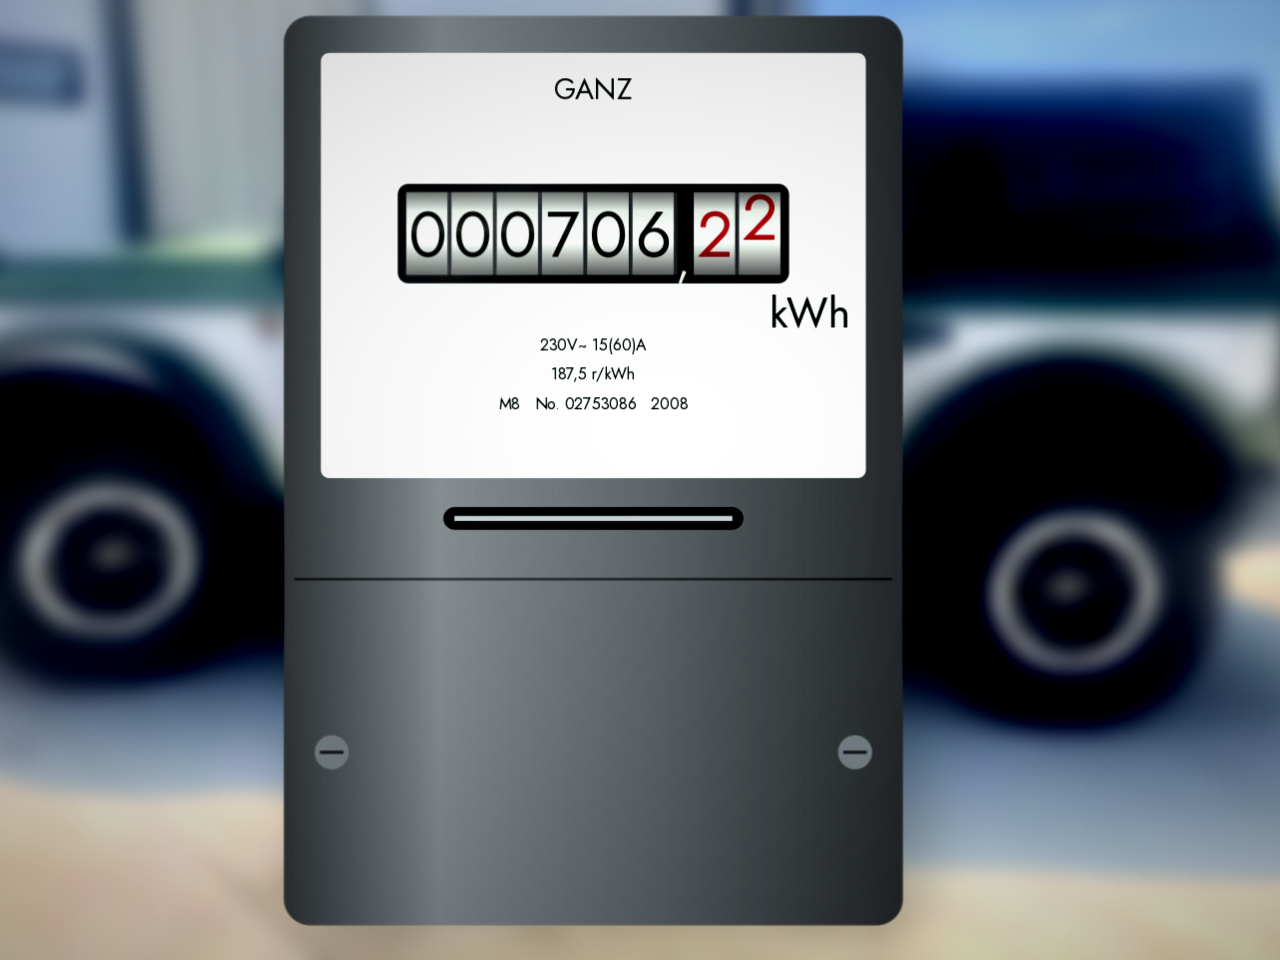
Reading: **706.22** kWh
